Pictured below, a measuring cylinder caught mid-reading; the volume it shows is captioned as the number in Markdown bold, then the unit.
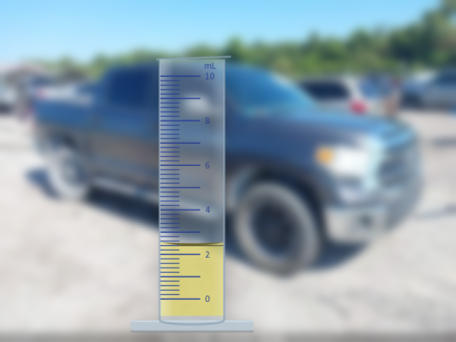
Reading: **2.4** mL
